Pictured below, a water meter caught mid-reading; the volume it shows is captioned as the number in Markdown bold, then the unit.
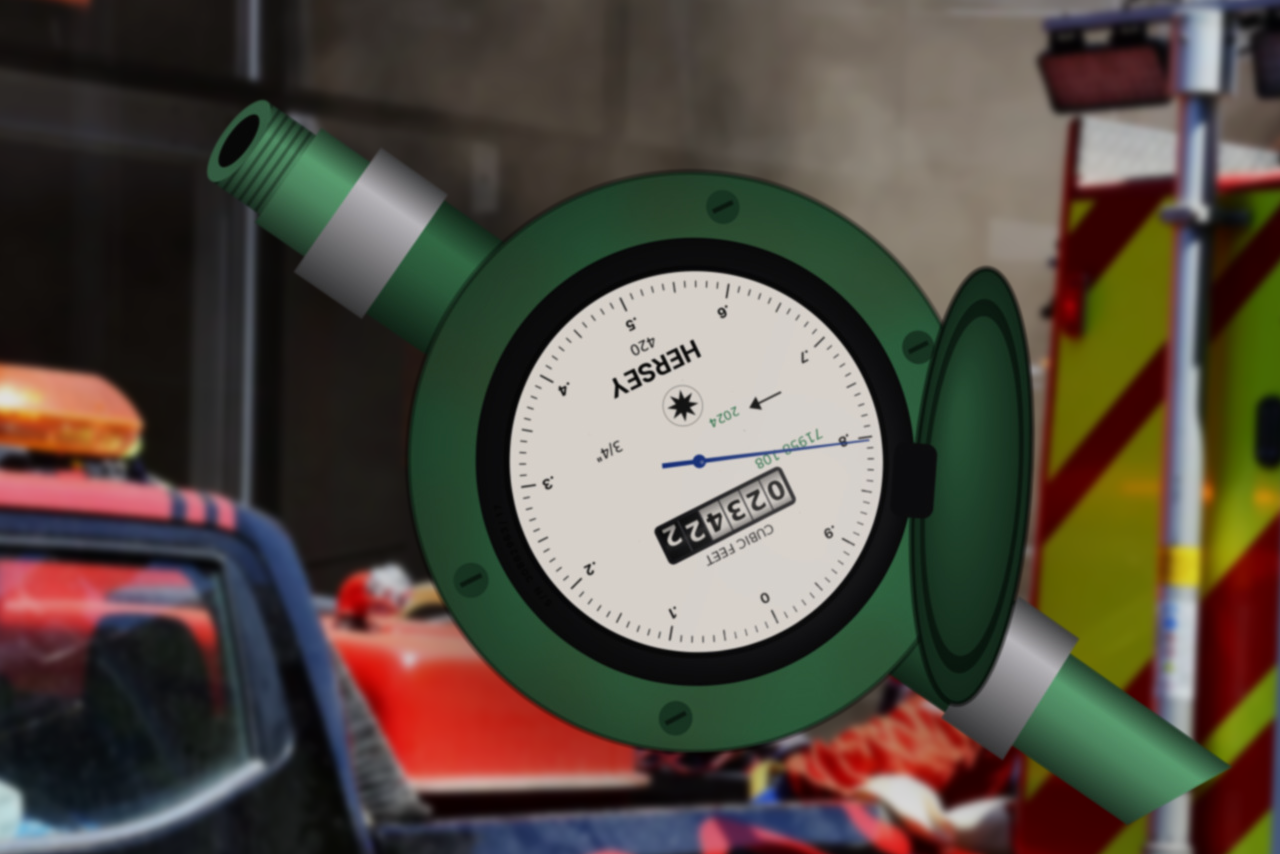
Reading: **23421.80** ft³
